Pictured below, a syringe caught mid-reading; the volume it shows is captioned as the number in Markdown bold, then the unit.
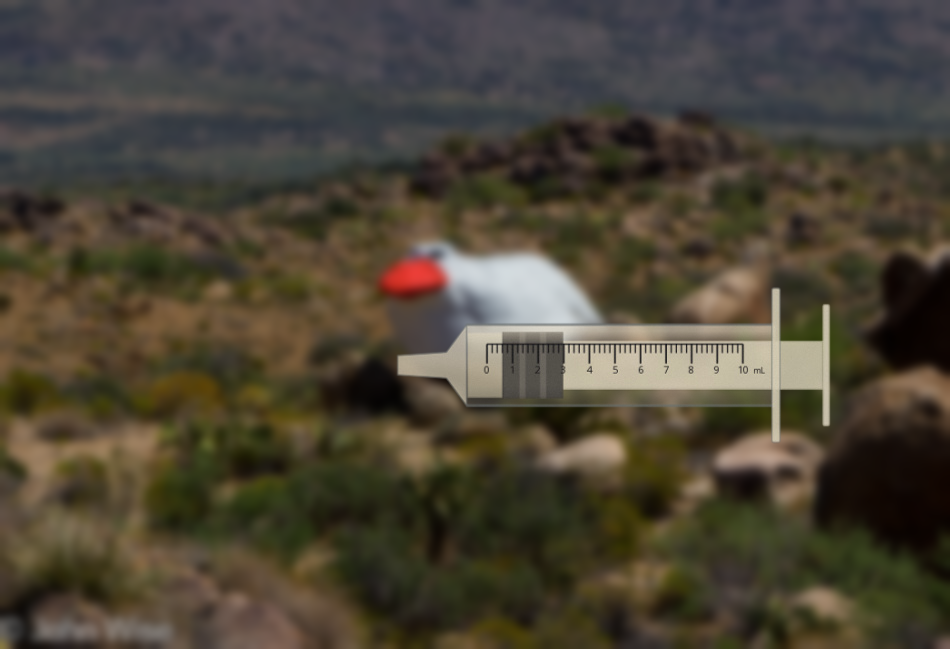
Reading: **0.6** mL
